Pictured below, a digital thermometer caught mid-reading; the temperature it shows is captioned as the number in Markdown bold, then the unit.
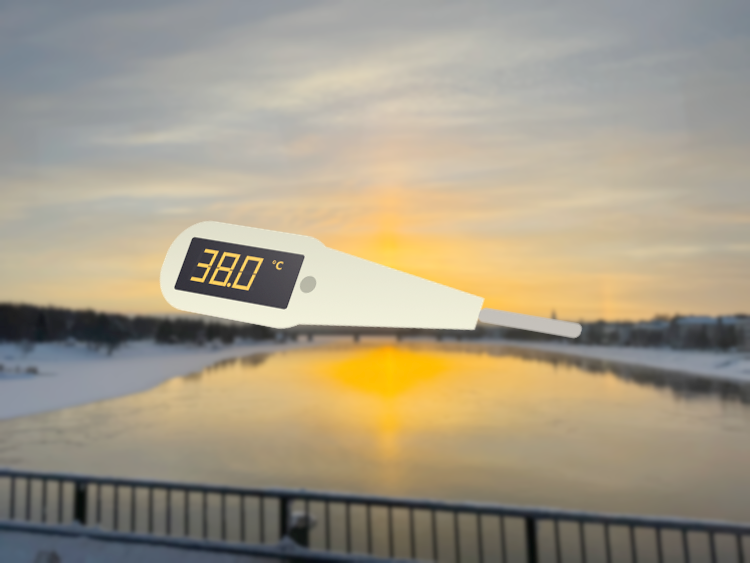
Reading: **38.0** °C
